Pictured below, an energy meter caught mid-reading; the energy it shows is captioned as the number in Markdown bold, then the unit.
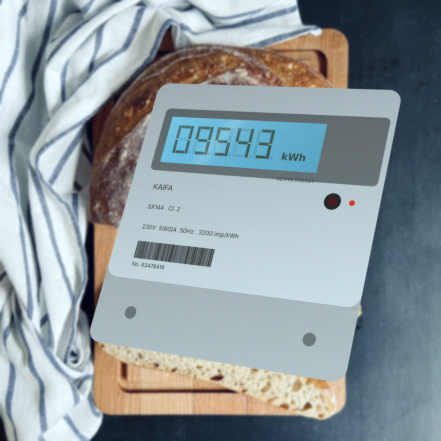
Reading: **9543** kWh
